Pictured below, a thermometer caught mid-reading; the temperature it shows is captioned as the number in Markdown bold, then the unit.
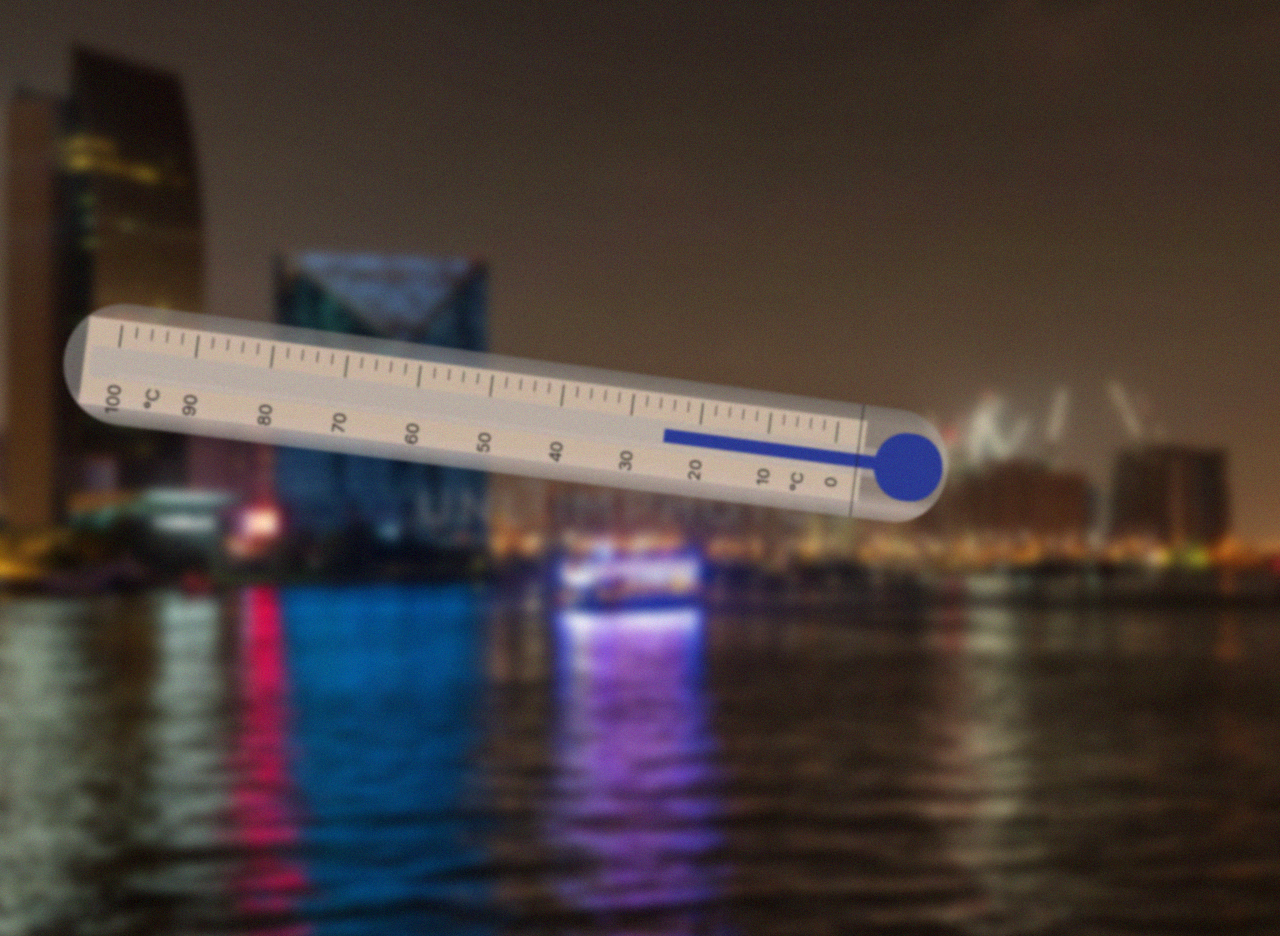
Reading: **25** °C
